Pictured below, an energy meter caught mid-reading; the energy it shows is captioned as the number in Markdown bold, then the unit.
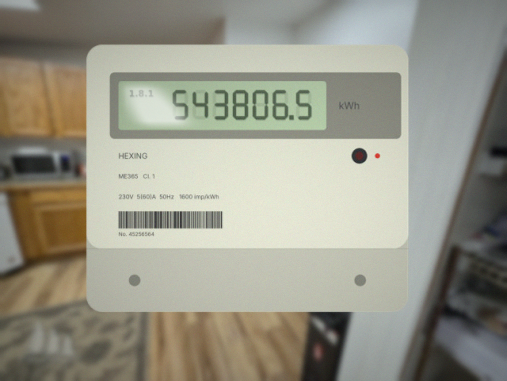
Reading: **543806.5** kWh
